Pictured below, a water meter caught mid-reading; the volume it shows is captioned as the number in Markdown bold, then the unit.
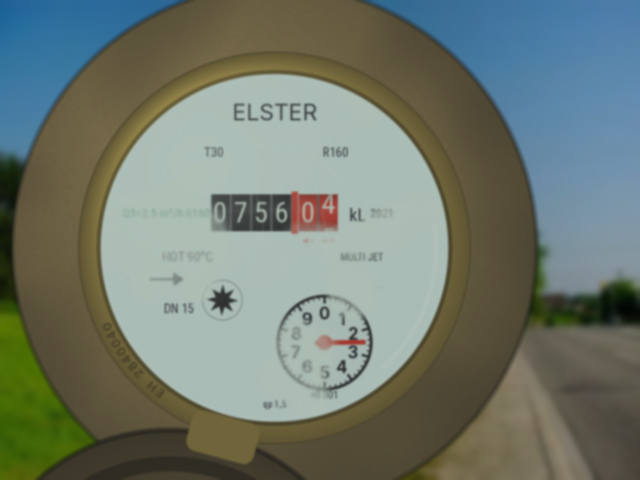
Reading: **756.042** kL
